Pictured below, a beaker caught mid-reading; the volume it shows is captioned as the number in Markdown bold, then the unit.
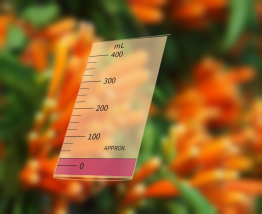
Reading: **25** mL
